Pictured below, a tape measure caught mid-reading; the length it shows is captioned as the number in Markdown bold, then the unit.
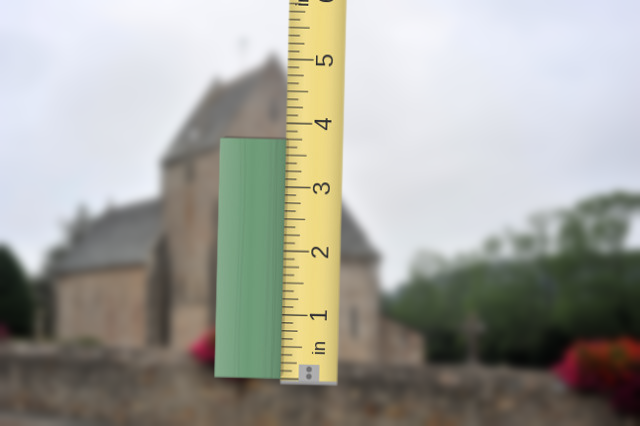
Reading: **3.75** in
